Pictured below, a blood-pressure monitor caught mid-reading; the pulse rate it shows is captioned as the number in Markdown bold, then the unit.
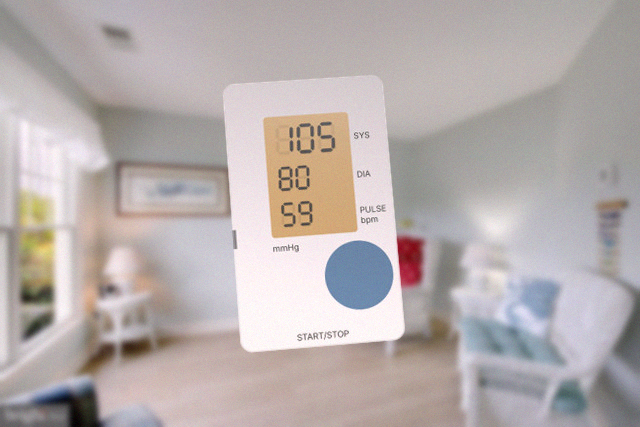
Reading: **59** bpm
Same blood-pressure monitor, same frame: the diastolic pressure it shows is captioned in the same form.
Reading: **80** mmHg
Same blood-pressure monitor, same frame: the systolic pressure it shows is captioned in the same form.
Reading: **105** mmHg
